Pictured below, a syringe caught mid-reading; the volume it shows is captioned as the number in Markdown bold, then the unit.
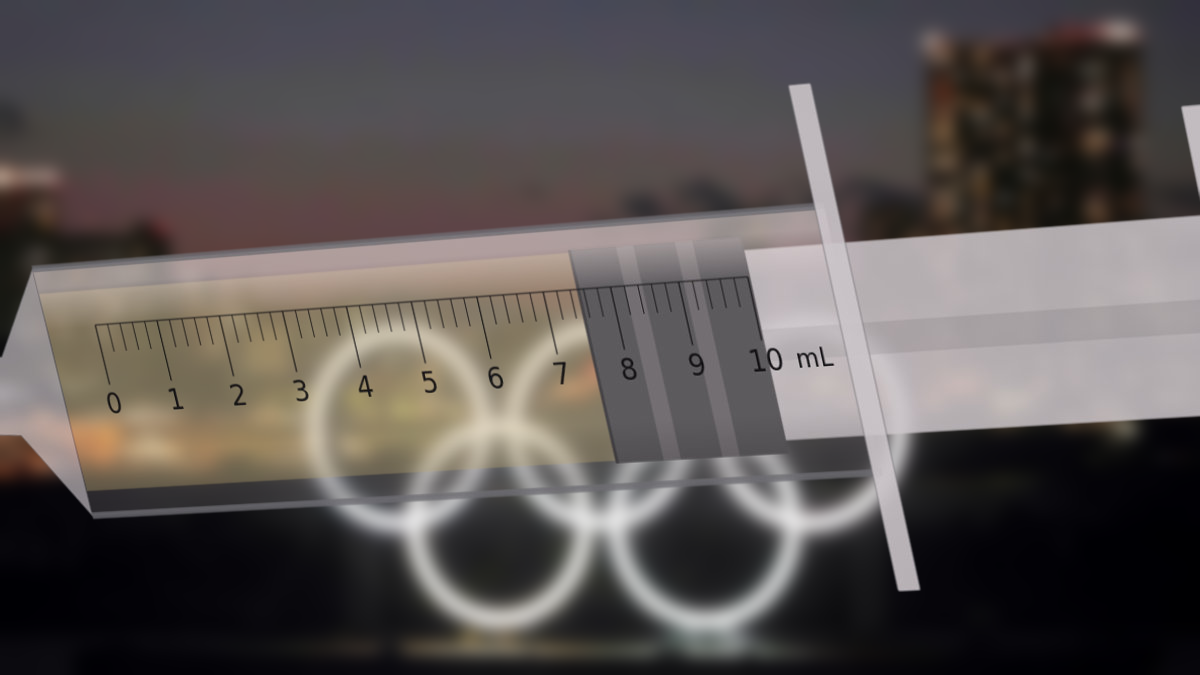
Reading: **7.5** mL
